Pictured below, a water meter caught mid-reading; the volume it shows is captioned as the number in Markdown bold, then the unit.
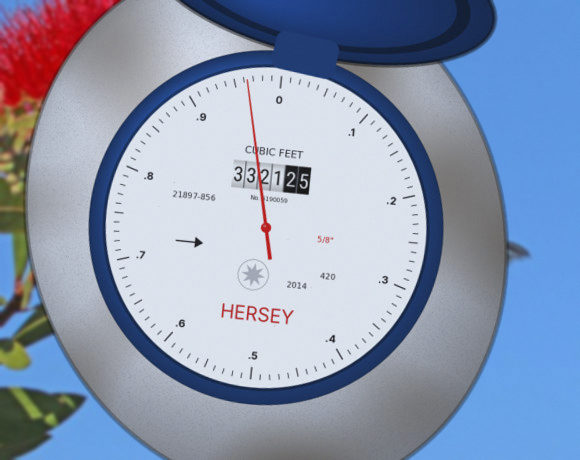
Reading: **332124.96** ft³
